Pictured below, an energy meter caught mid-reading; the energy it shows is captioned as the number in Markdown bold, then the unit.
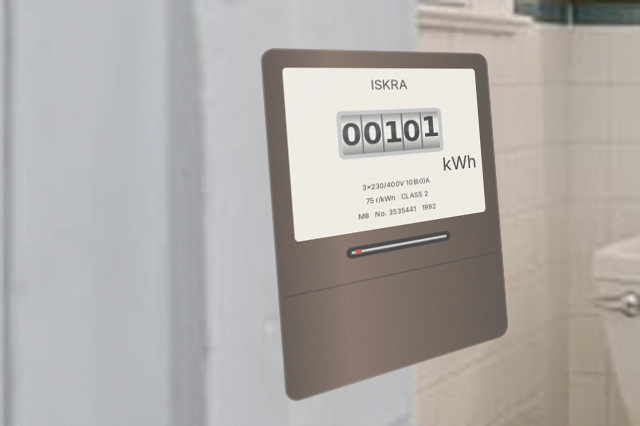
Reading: **101** kWh
